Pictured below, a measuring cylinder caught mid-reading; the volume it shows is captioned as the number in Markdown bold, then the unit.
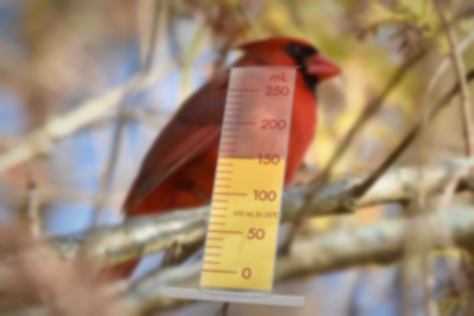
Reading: **150** mL
